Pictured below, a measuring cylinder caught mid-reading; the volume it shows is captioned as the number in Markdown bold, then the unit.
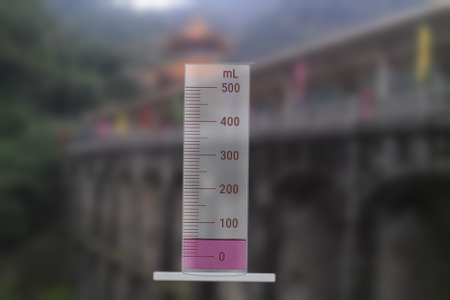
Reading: **50** mL
